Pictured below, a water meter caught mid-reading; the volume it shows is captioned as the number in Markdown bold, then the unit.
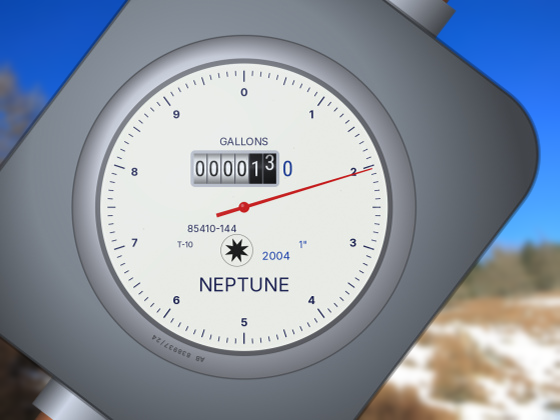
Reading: **132.0** gal
